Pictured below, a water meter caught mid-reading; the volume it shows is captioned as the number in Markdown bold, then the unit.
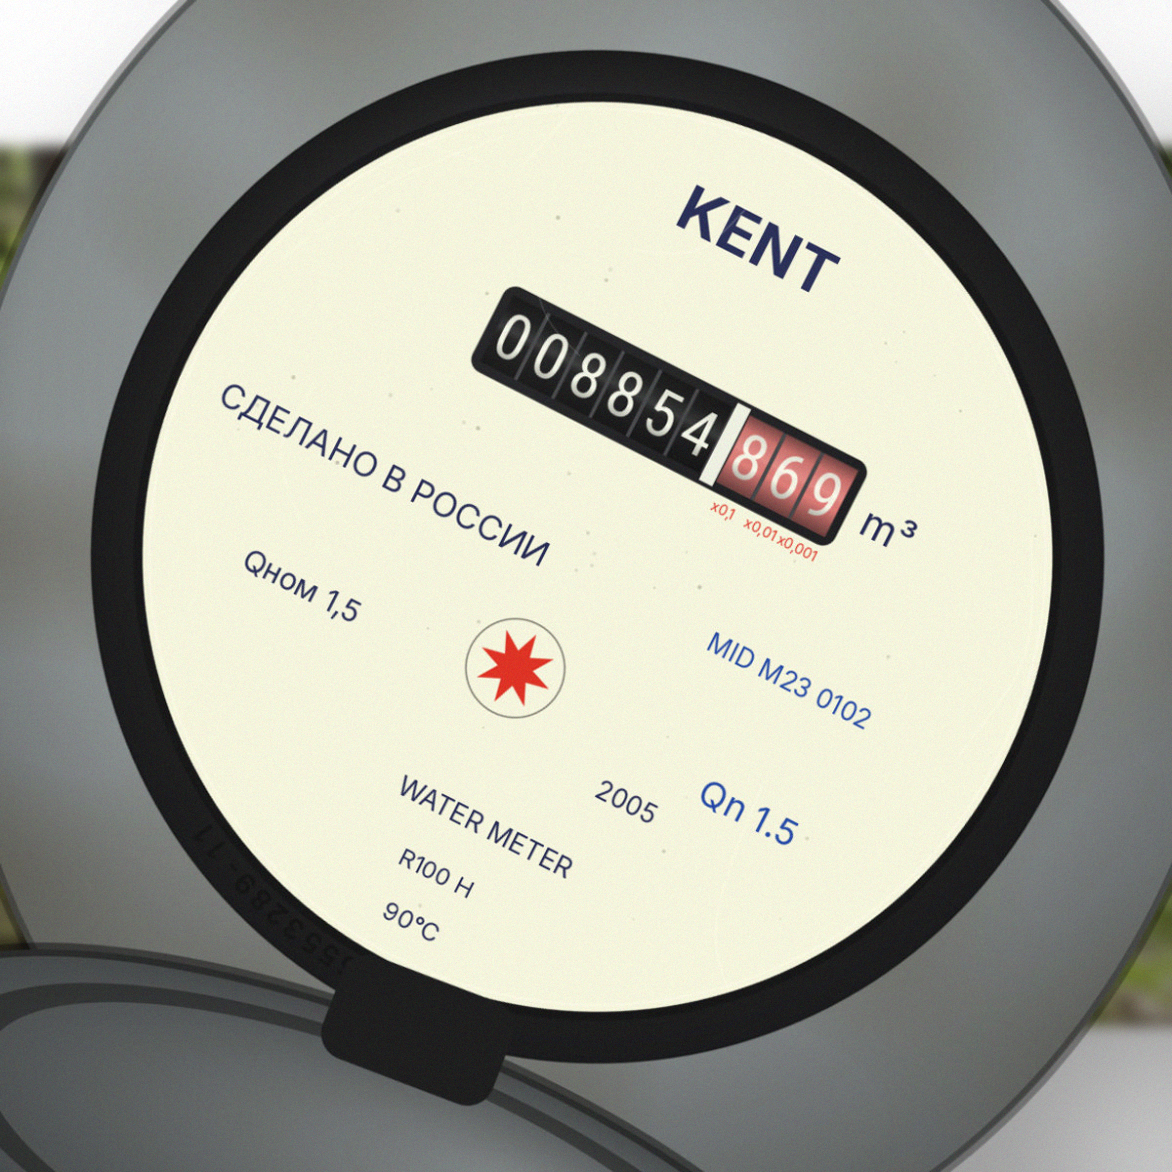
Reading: **8854.869** m³
